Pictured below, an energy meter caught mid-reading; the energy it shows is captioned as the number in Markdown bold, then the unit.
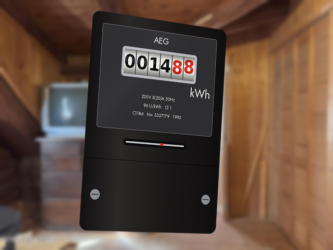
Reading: **14.88** kWh
